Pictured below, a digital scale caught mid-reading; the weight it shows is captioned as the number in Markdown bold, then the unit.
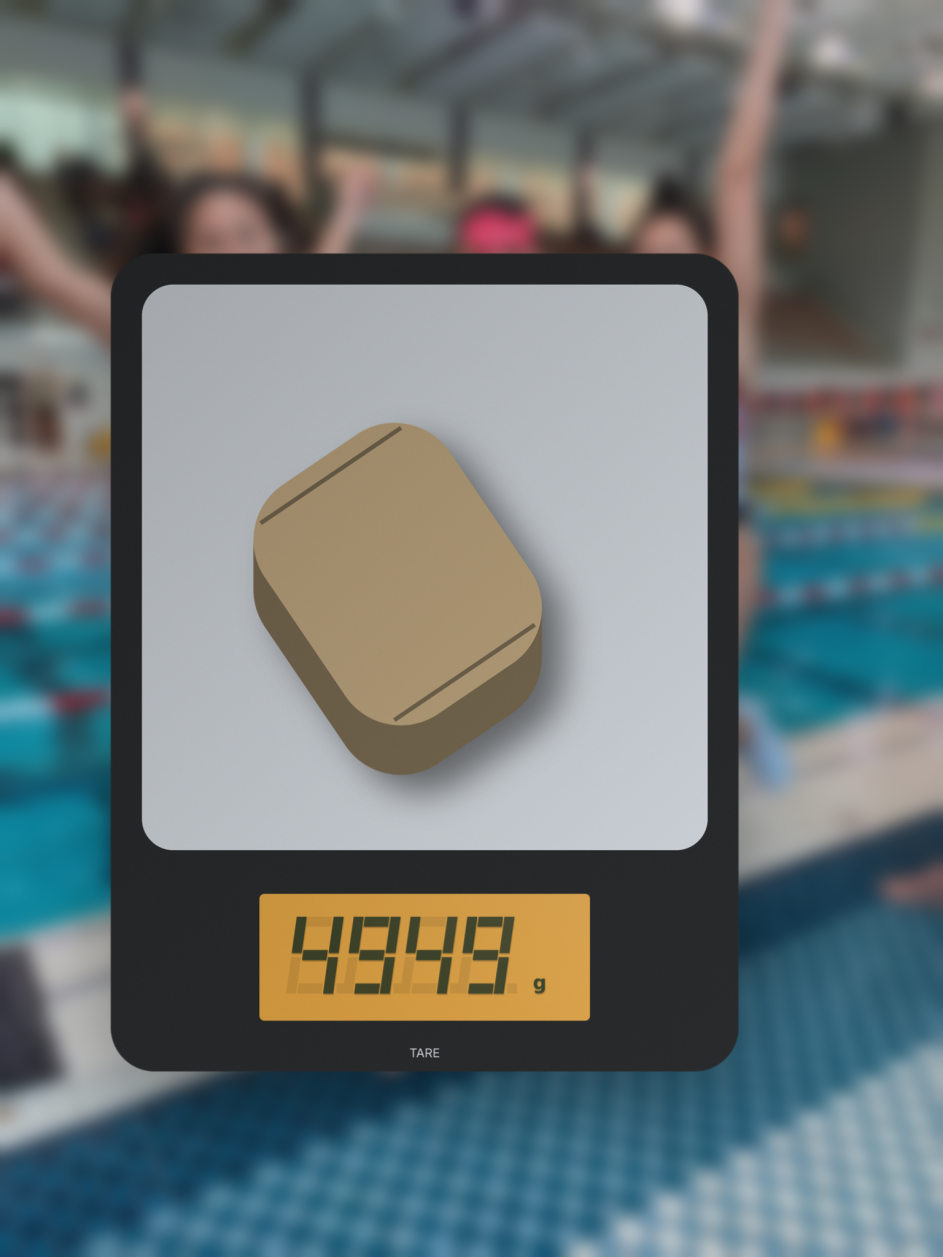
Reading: **4949** g
